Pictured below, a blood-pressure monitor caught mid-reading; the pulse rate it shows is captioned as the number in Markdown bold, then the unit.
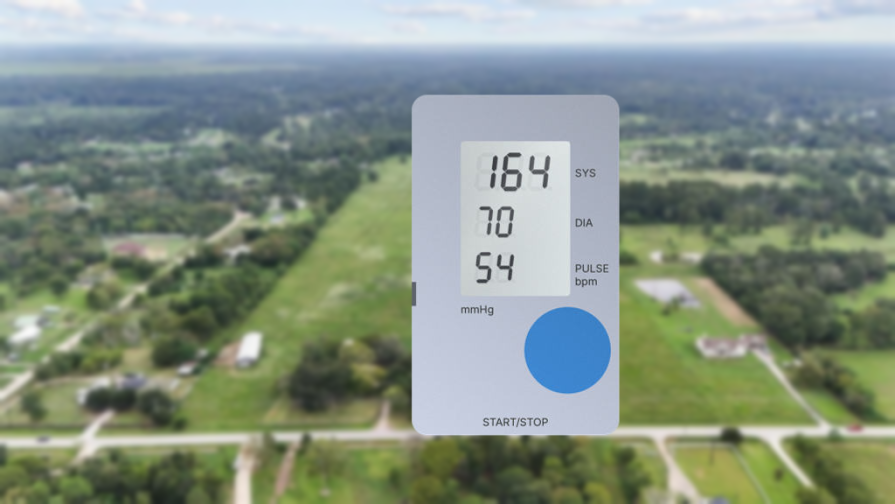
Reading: **54** bpm
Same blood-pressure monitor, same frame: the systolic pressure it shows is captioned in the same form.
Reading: **164** mmHg
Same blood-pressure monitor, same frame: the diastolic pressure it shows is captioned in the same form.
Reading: **70** mmHg
